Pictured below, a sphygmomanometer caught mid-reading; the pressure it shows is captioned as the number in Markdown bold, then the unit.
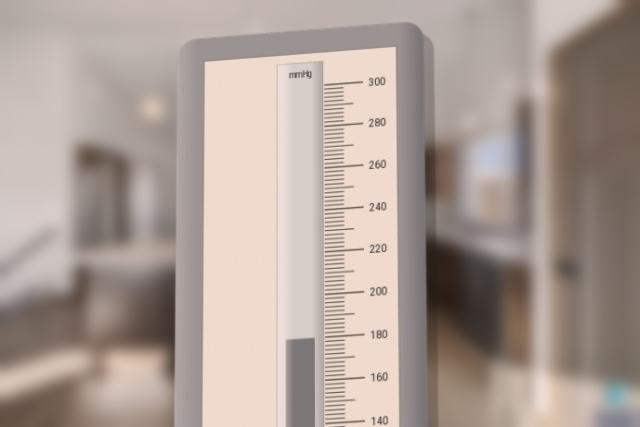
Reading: **180** mmHg
